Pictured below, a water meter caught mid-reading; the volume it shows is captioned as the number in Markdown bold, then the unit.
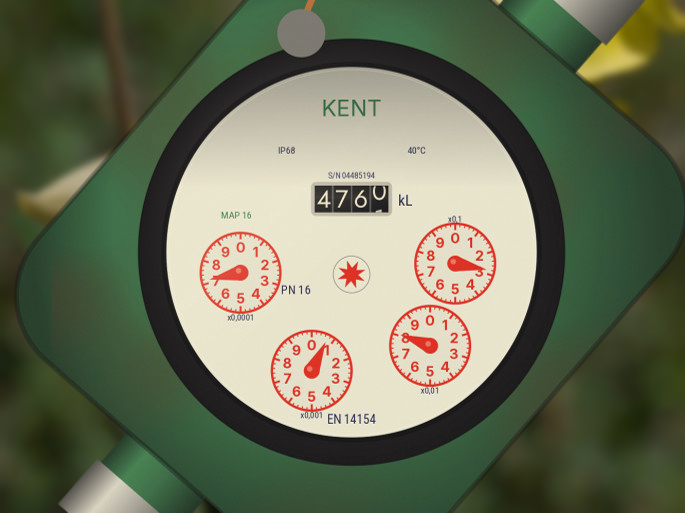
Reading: **4760.2807** kL
